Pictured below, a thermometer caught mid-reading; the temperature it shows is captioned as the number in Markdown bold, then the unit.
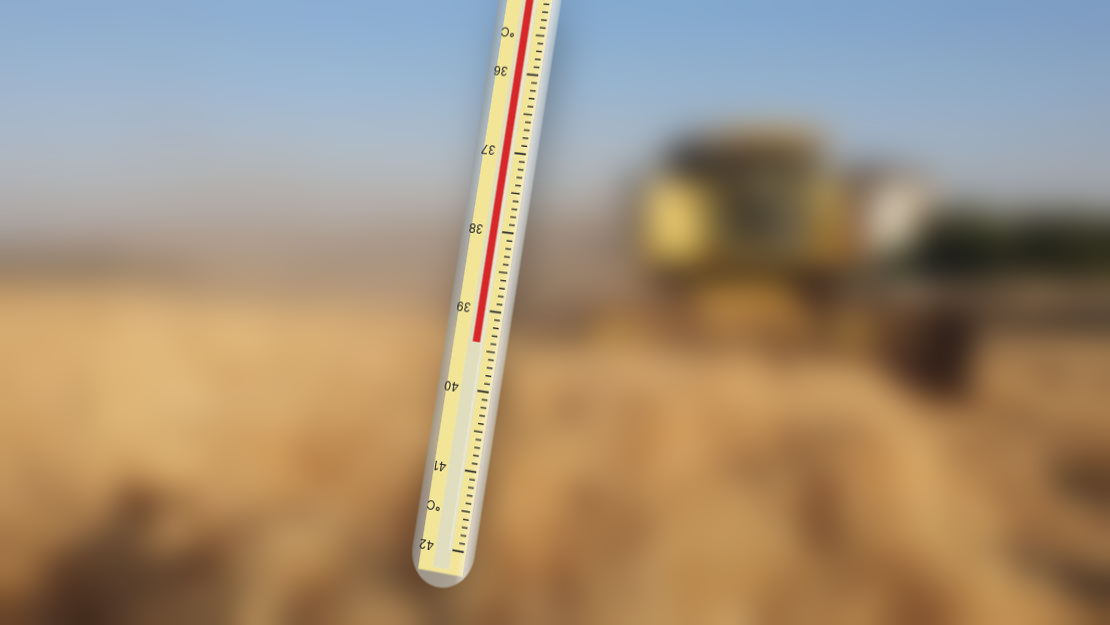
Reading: **39.4** °C
